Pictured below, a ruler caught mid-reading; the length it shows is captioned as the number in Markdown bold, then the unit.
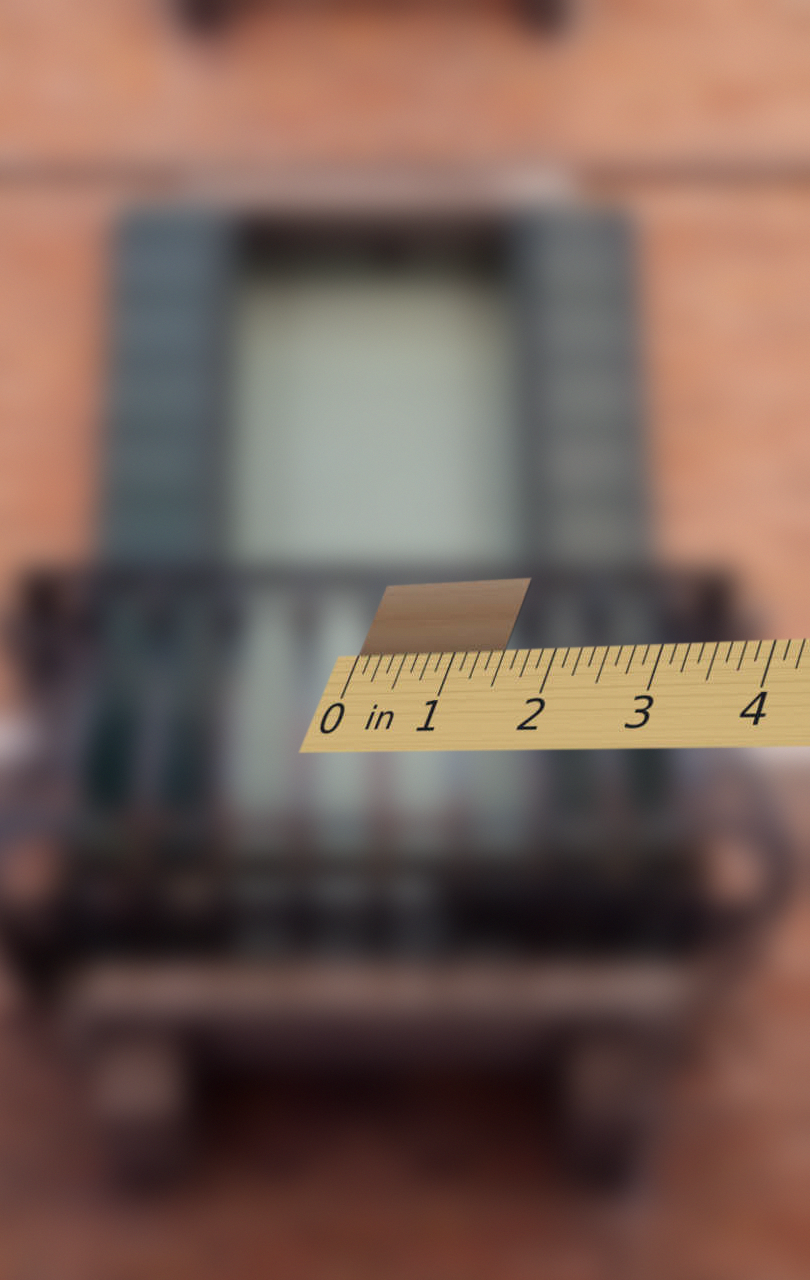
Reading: **1.5** in
